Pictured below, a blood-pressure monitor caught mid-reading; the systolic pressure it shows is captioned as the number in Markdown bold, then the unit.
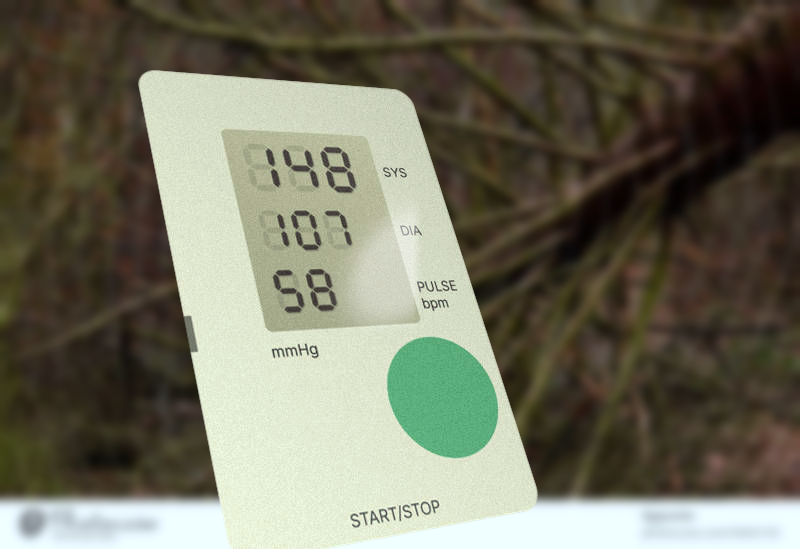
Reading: **148** mmHg
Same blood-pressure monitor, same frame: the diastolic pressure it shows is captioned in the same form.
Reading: **107** mmHg
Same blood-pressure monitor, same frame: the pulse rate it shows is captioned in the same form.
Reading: **58** bpm
